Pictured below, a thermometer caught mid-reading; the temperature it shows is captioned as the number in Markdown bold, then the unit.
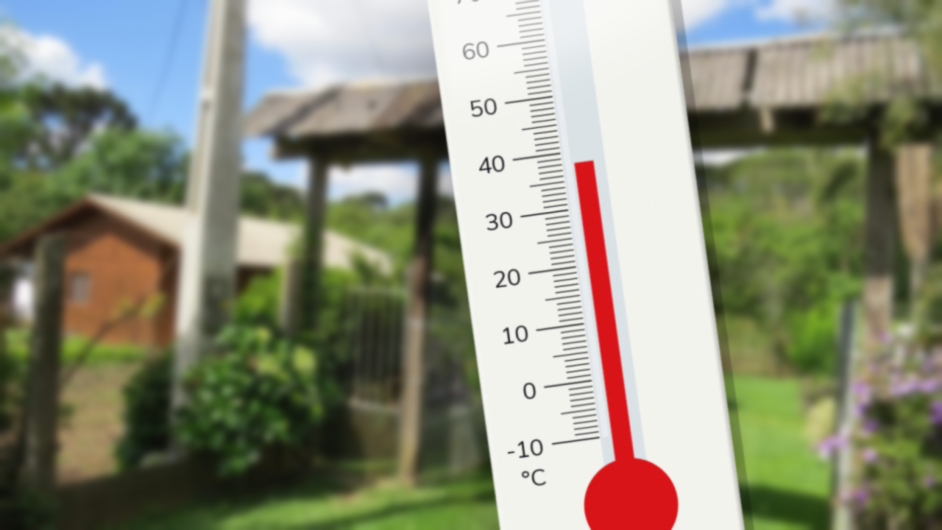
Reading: **38** °C
